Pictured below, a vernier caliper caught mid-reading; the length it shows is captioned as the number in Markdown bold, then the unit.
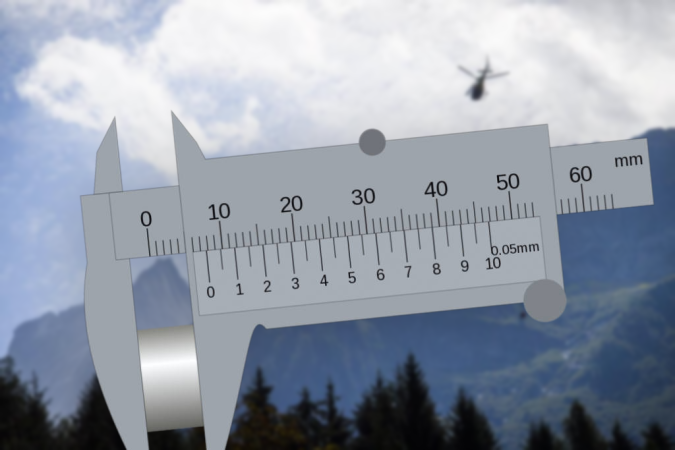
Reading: **7.8** mm
